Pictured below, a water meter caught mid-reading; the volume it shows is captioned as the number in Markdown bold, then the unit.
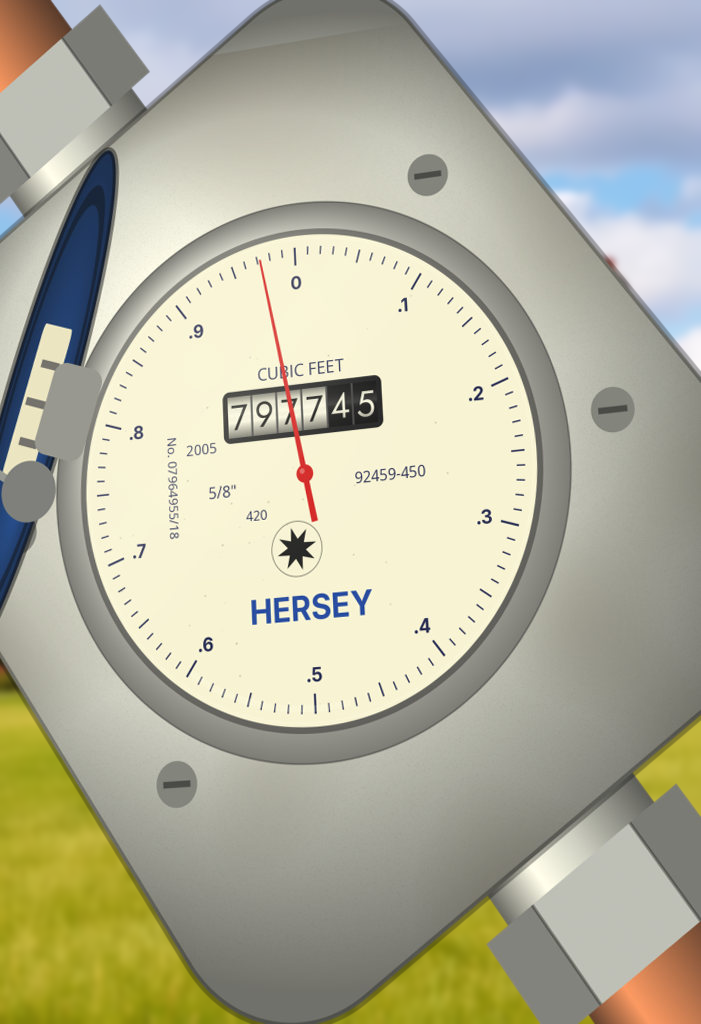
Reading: **797744.97** ft³
